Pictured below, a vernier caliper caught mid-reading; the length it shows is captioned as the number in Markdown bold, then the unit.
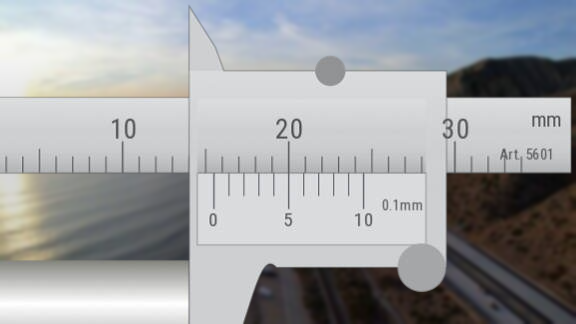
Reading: **15.5** mm
